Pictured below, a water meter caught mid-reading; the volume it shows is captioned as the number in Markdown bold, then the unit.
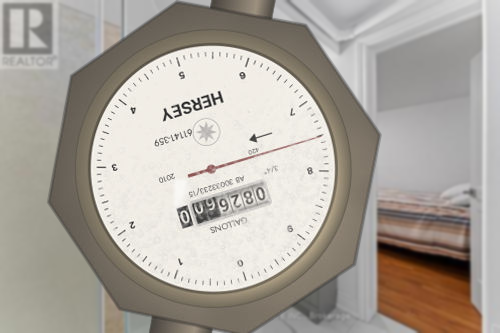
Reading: **826597.5** gal
